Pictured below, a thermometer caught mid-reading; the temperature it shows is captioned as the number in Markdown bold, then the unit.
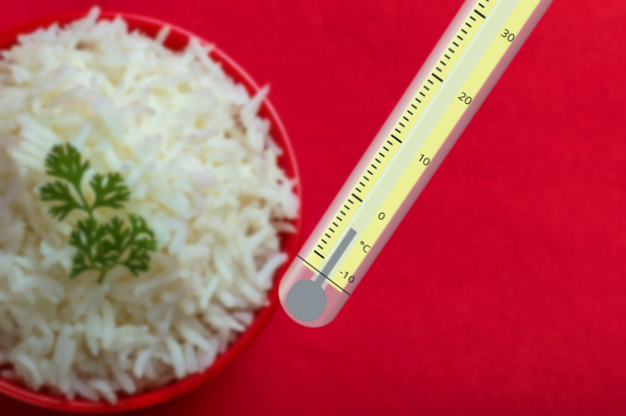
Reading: **-4** °C
